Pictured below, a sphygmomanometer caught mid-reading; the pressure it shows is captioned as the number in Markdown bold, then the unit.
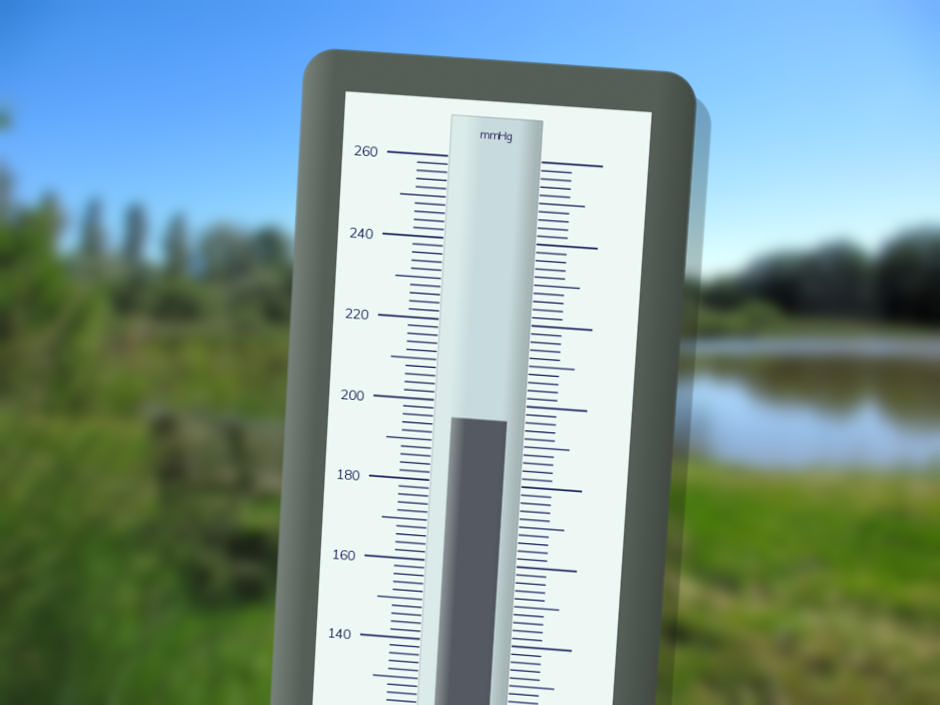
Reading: **196** mmHg
